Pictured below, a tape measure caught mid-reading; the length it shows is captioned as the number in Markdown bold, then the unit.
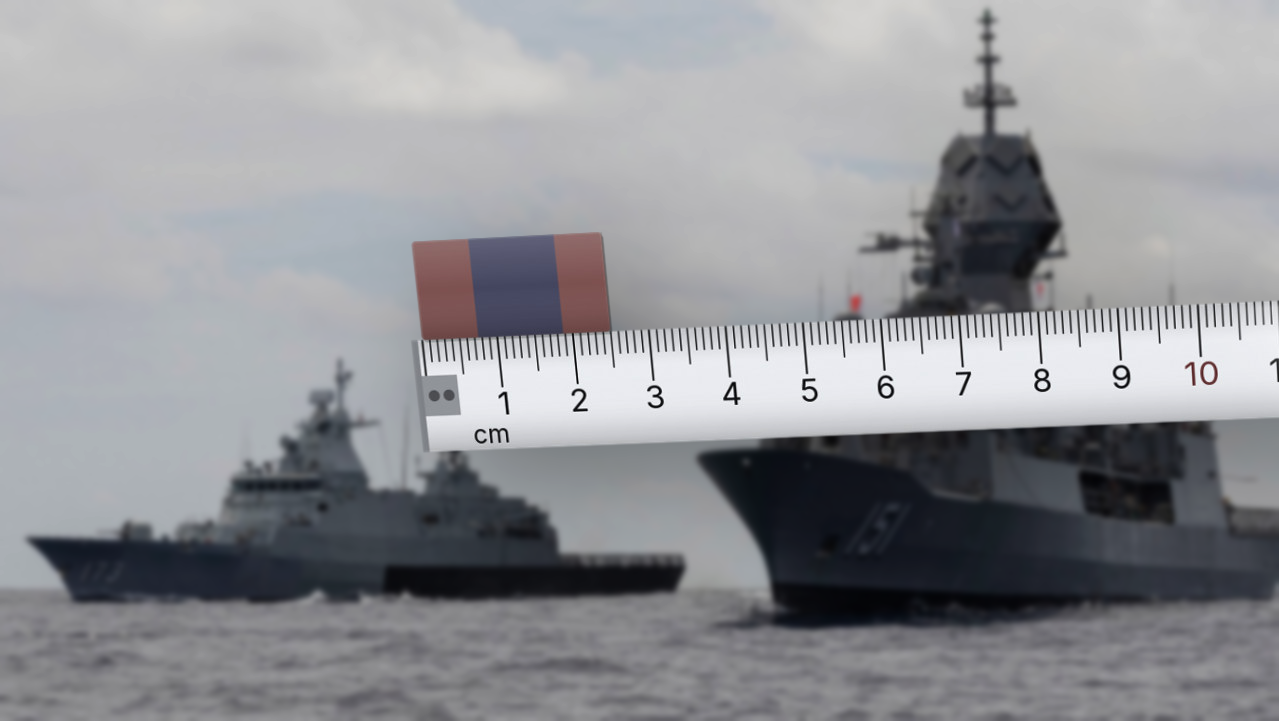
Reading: **2.5** cm
